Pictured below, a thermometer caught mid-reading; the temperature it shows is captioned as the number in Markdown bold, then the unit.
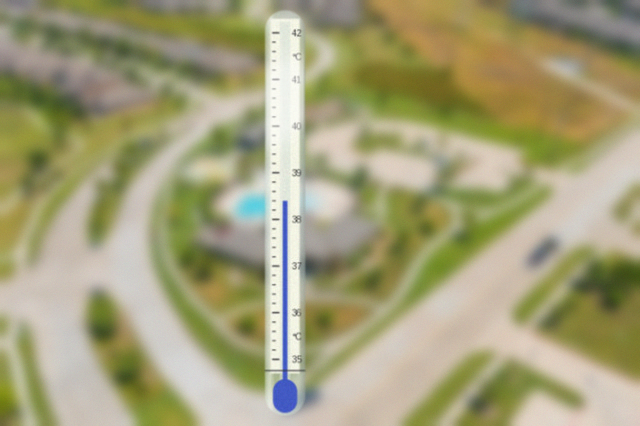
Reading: **38.4** °C
